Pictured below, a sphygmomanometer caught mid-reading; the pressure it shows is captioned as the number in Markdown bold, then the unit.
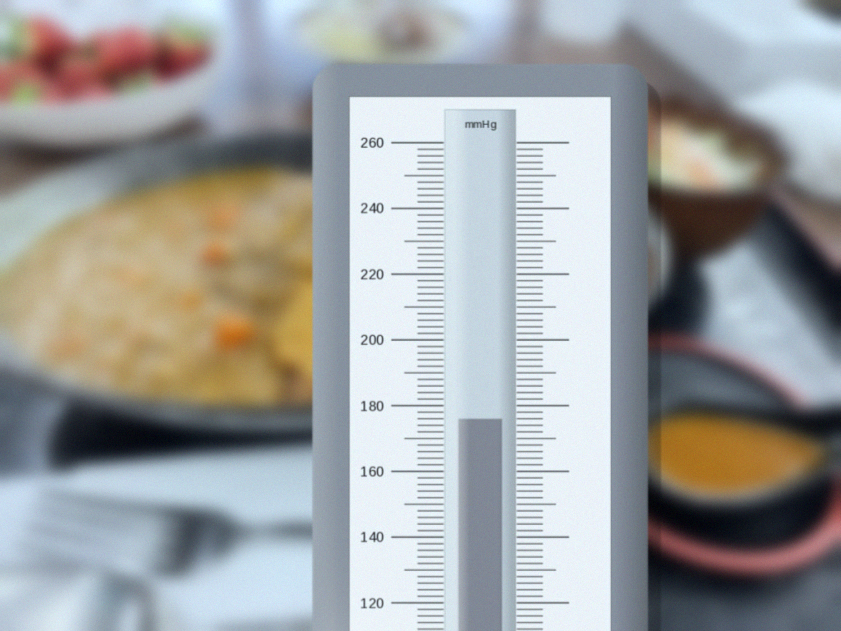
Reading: **176** mmHg
